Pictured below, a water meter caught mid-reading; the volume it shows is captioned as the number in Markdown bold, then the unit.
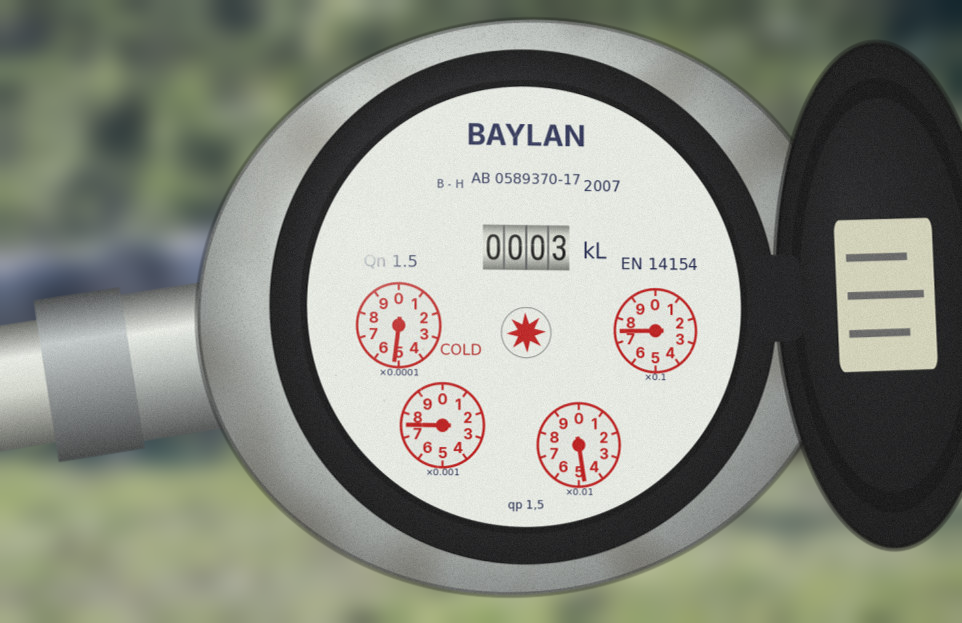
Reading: **3.7475** kL
